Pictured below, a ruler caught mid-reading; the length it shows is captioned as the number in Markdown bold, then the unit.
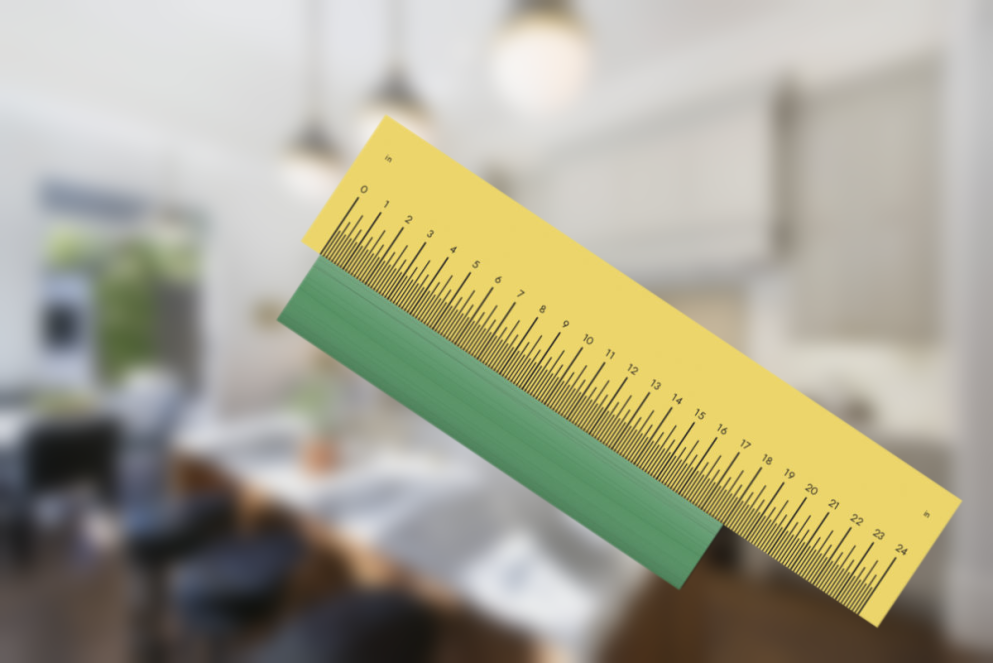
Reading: **18** in
